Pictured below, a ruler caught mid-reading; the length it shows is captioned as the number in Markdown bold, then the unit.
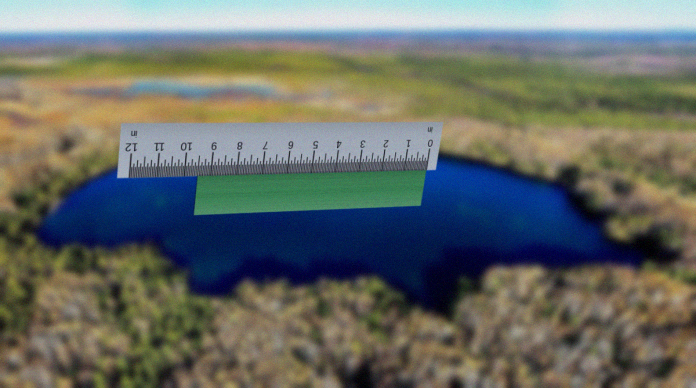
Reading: **9.5** in
